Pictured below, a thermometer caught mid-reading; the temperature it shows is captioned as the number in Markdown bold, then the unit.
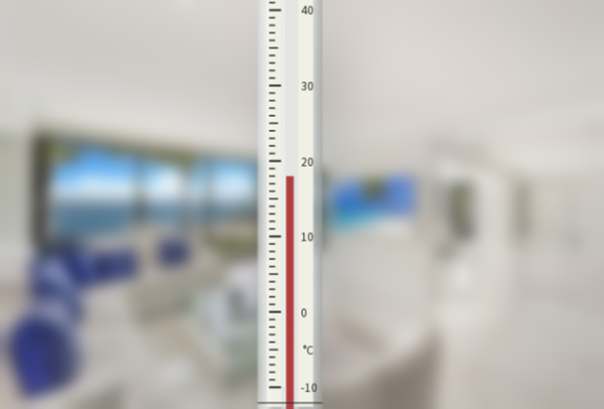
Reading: **18** °C
